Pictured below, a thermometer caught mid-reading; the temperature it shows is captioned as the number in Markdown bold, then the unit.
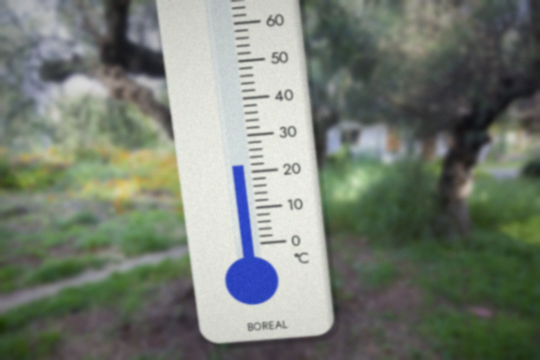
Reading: **22** °C
